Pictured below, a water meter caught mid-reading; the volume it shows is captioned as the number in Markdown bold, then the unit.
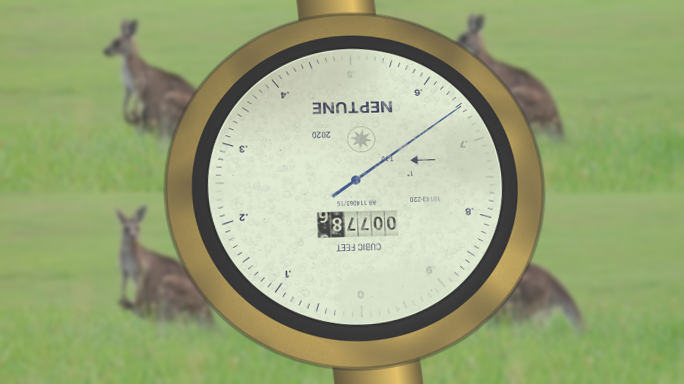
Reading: **7785.65** ft³
